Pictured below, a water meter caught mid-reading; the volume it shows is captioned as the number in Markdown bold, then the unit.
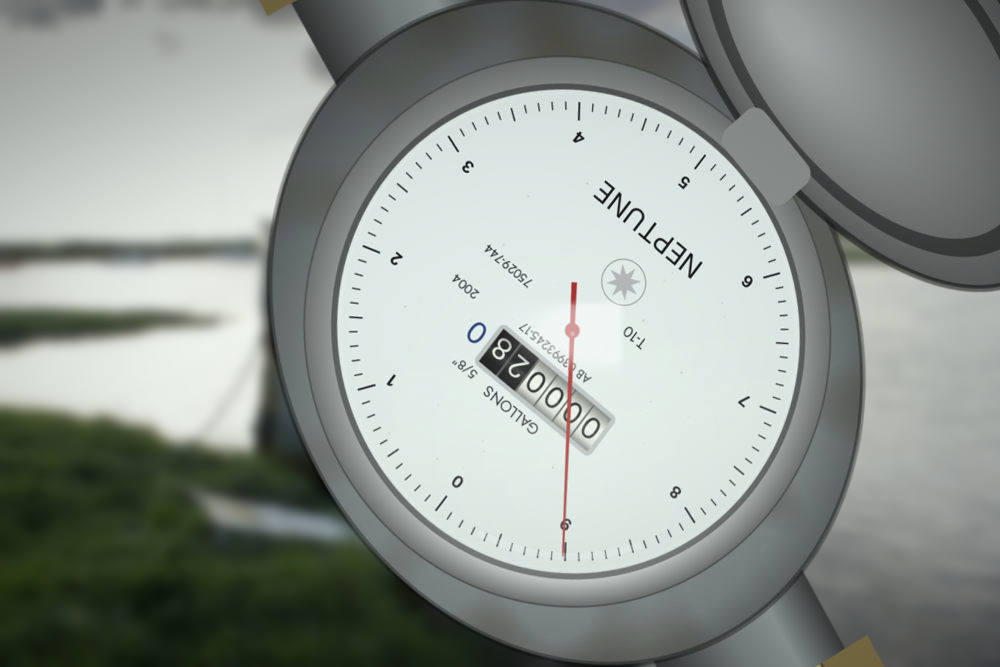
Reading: **279.0** gal
